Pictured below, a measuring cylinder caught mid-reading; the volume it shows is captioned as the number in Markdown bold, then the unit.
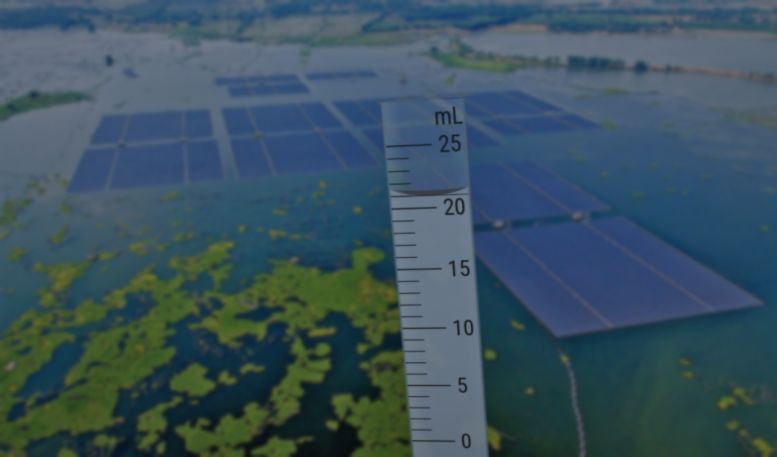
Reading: **21** mL
